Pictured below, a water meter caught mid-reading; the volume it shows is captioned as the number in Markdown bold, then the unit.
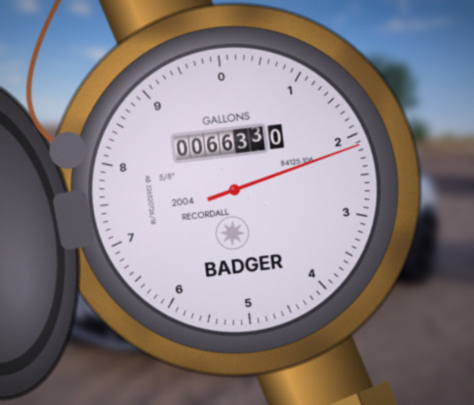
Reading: **66332.1** gal
